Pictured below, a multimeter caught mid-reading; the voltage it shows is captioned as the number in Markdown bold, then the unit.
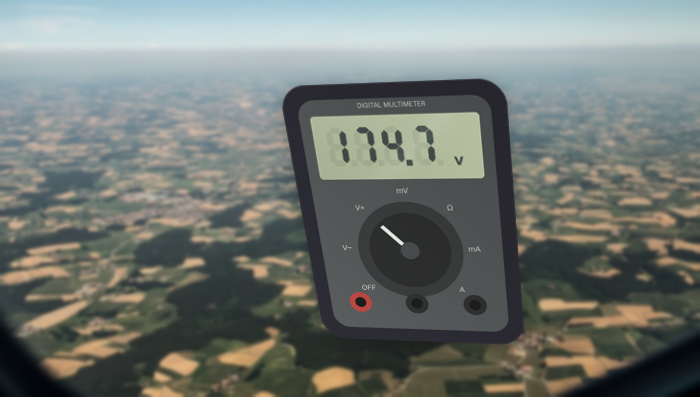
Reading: **174.7** V
